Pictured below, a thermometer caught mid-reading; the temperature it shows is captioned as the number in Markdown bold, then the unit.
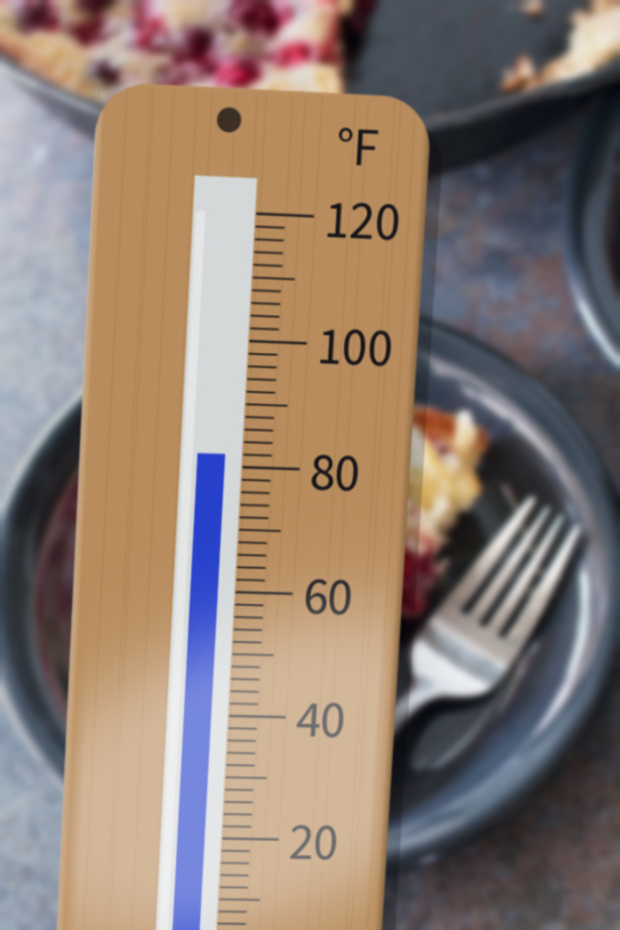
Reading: **82** °F
